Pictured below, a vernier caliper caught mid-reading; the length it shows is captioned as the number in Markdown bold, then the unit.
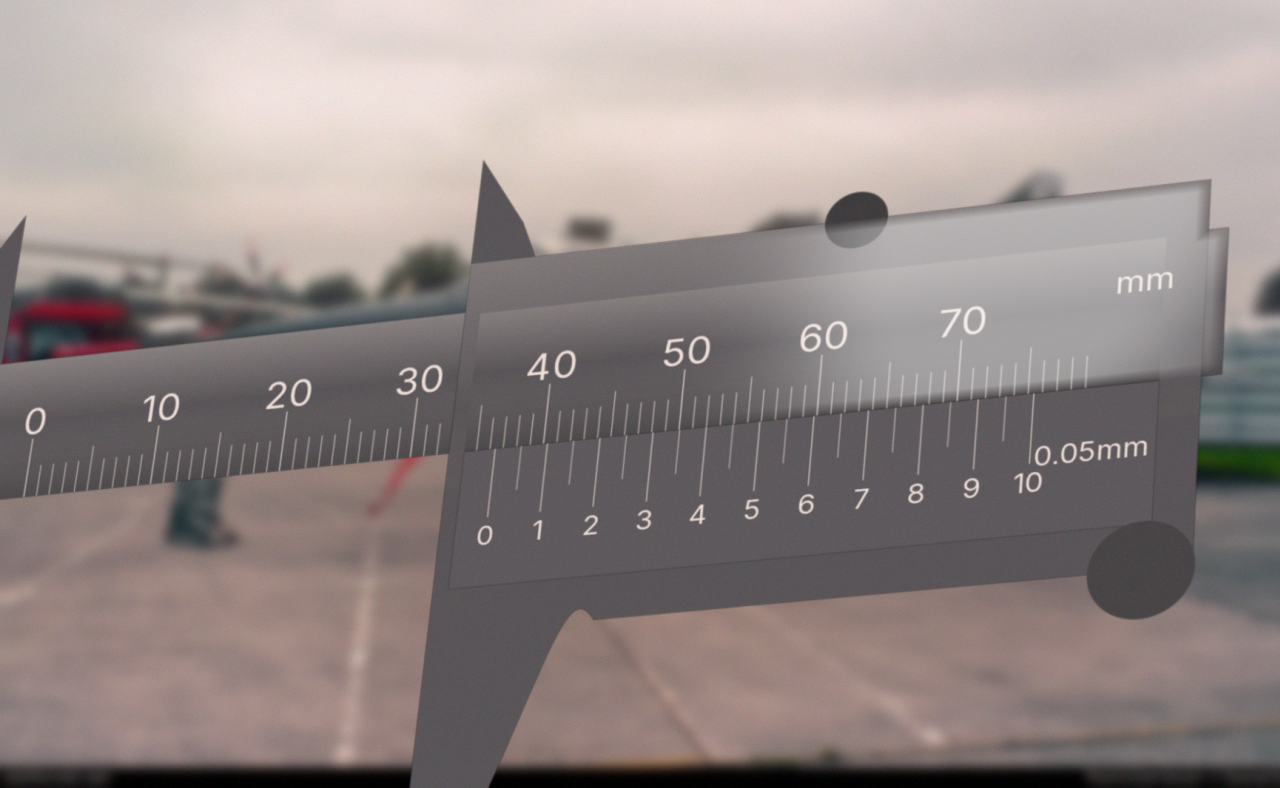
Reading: **36.4** mm
